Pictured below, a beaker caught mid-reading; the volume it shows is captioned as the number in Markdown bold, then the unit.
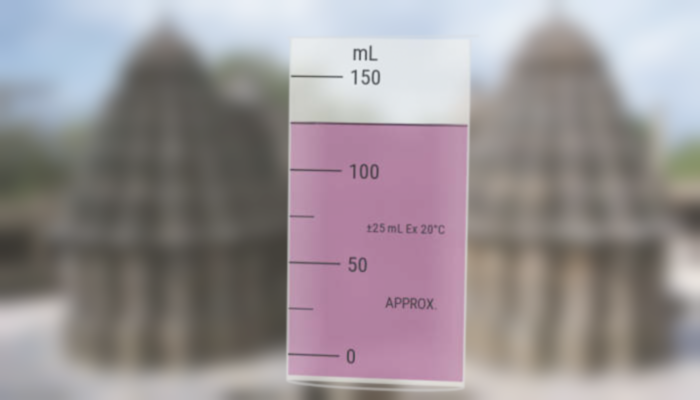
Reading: **125** mL
